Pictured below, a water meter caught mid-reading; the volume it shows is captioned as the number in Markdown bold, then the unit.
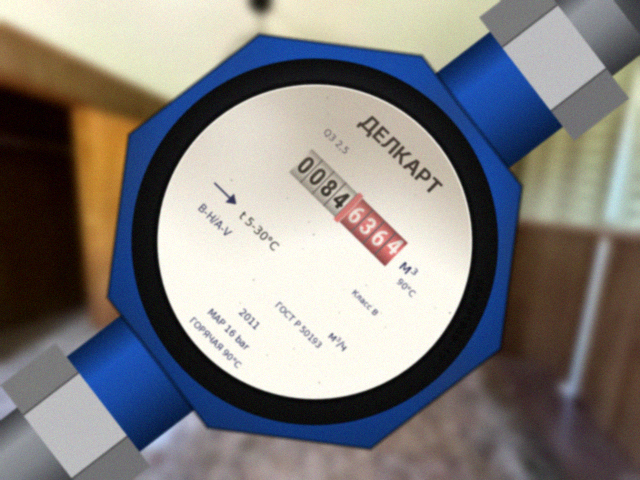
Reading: **84.6364** m³
